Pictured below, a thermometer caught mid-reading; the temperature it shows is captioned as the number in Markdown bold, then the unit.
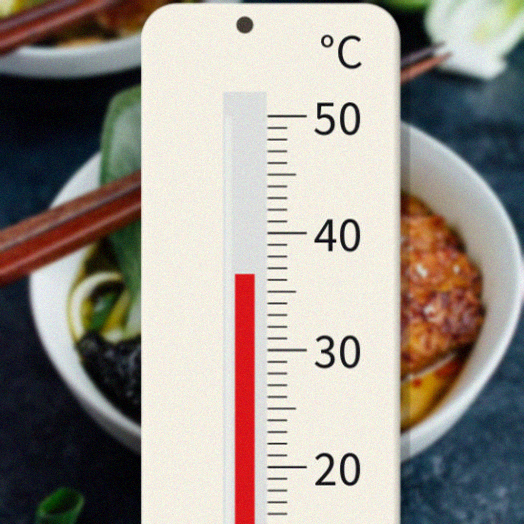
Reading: **36.5** °C
